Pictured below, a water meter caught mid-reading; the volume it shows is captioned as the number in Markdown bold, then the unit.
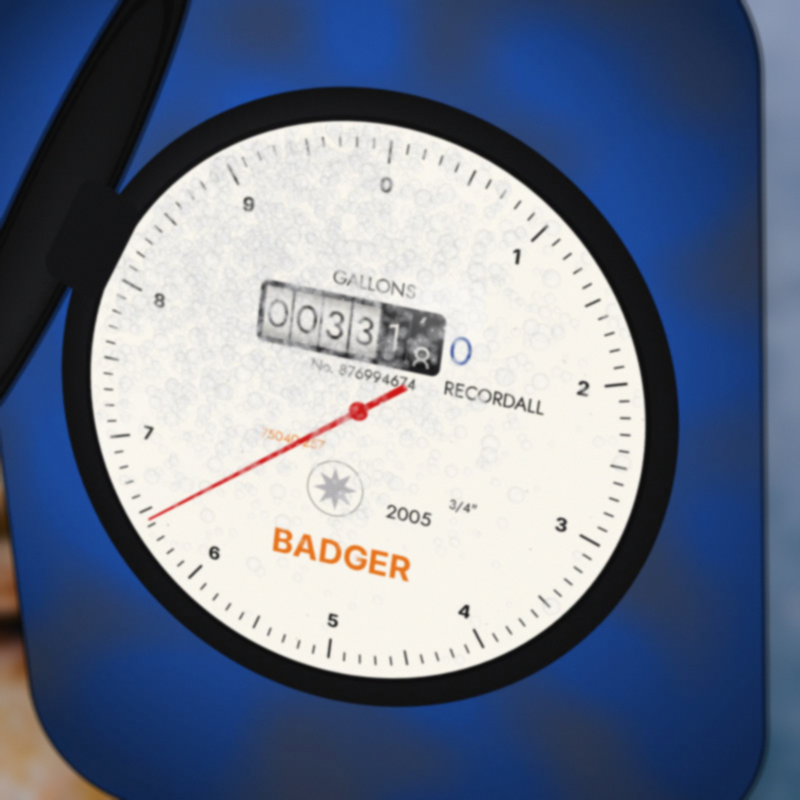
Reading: **33176.4** gal
